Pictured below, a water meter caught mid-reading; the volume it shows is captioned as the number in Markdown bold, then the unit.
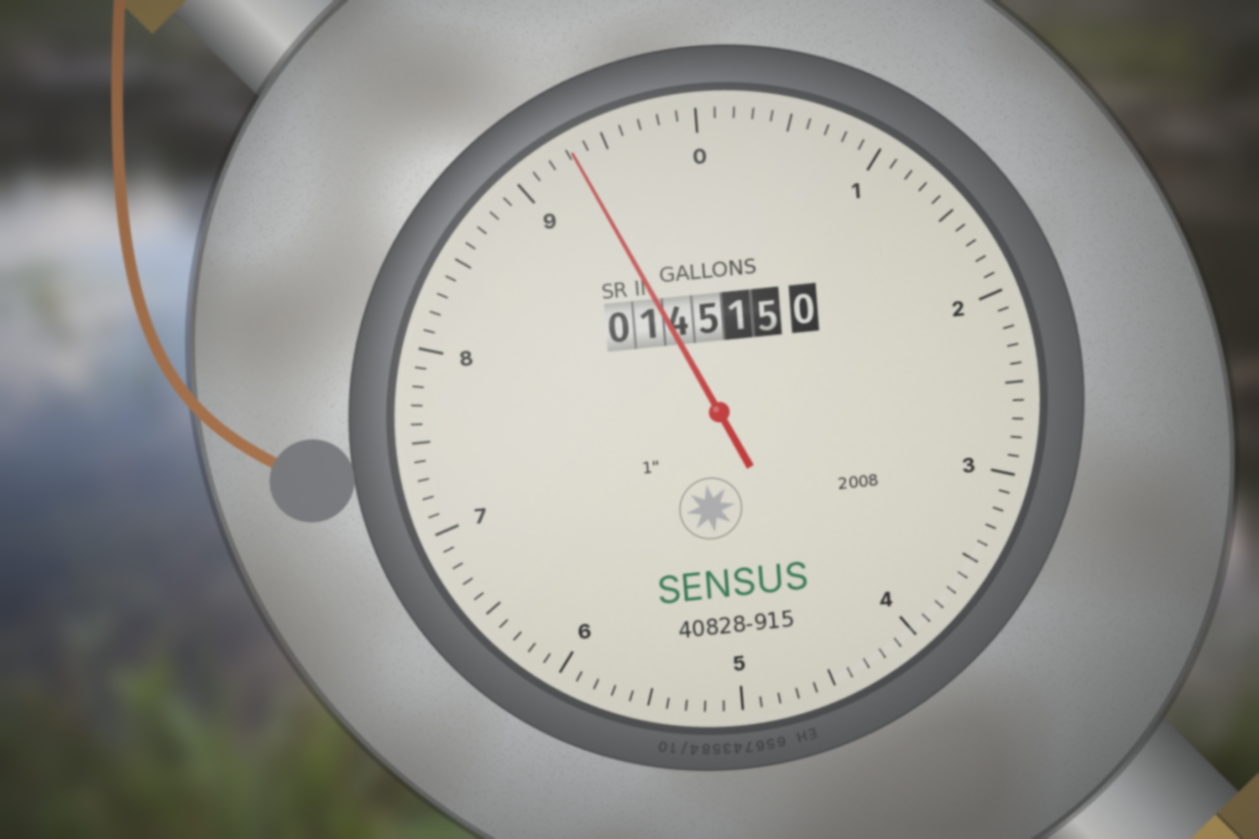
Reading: **145149.3** gal
